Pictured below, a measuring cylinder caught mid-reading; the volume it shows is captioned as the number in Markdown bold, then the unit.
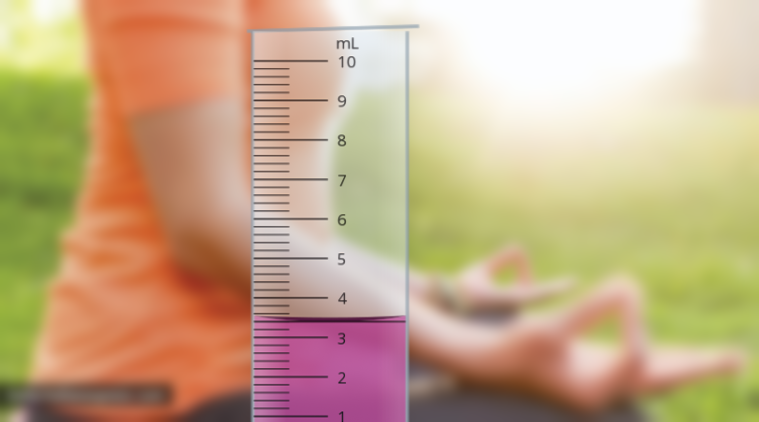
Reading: **3.4** mL
